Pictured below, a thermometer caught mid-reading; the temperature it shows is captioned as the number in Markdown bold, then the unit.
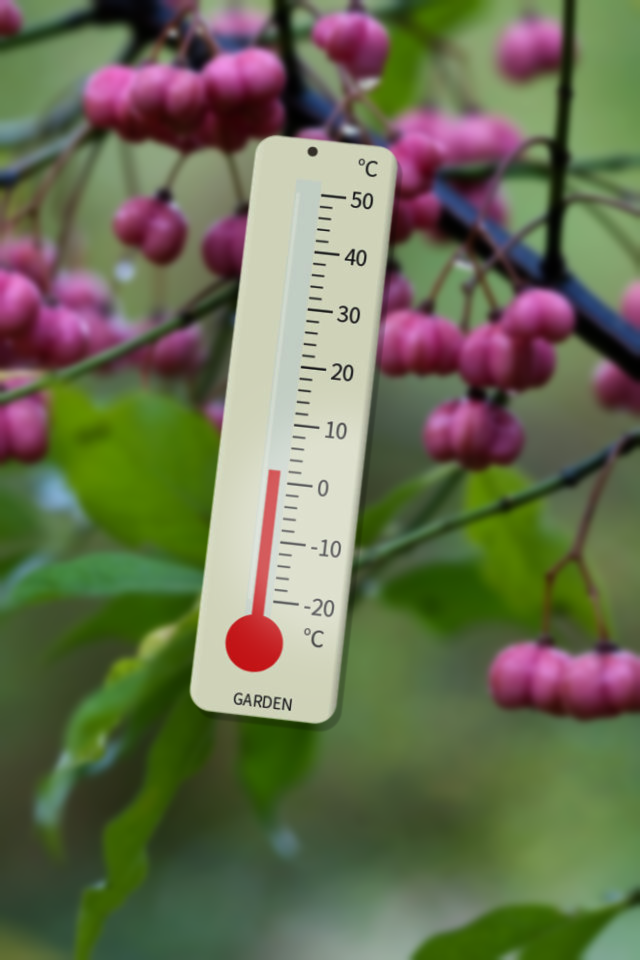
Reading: **2** °C
